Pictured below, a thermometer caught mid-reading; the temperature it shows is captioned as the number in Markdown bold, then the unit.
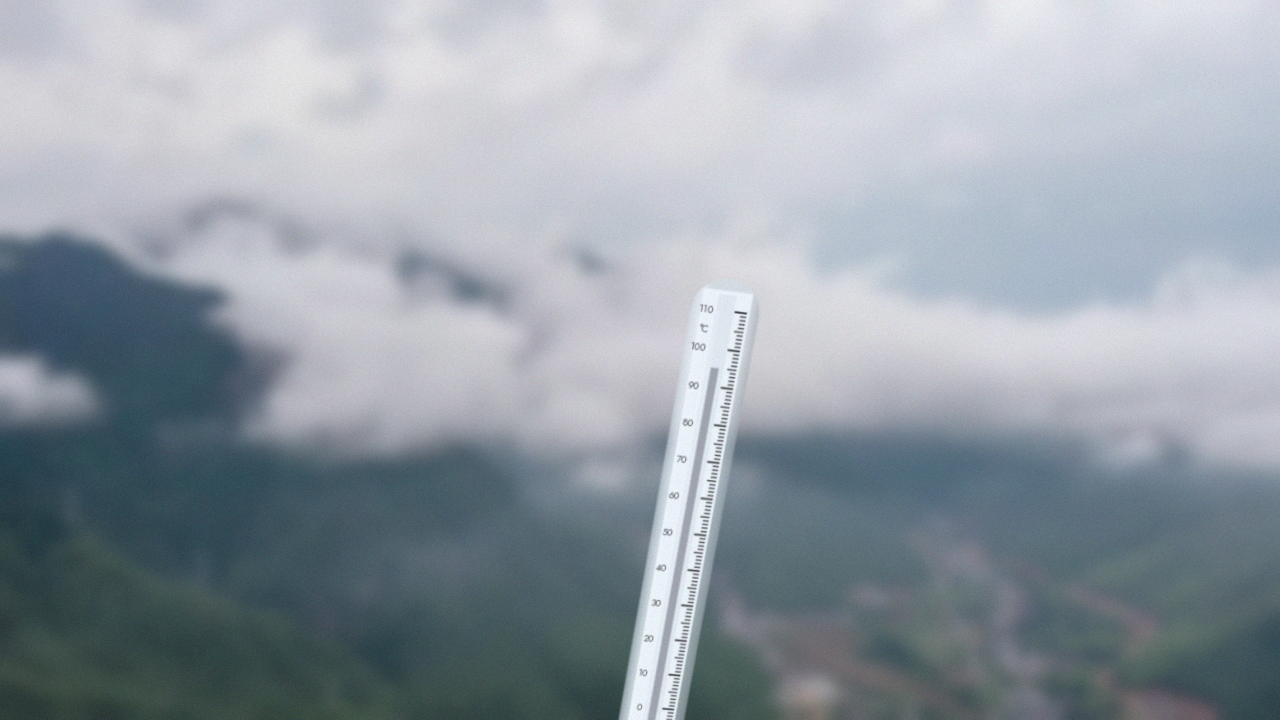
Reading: **95** °C
